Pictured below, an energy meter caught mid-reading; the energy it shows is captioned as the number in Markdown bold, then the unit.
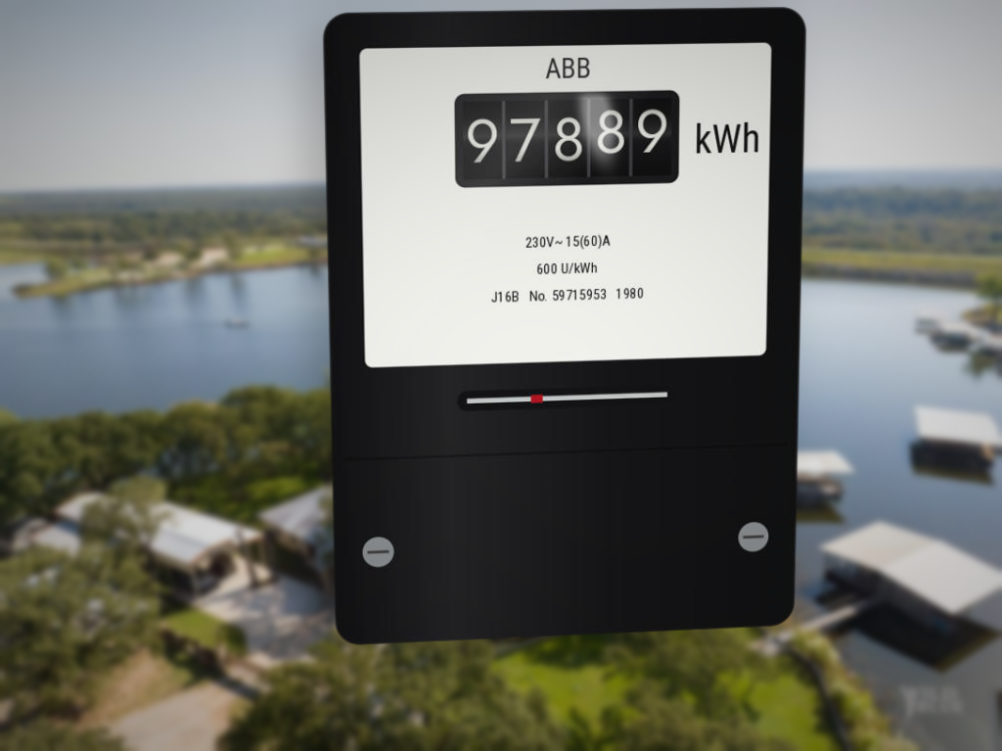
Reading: **97889** kWh
